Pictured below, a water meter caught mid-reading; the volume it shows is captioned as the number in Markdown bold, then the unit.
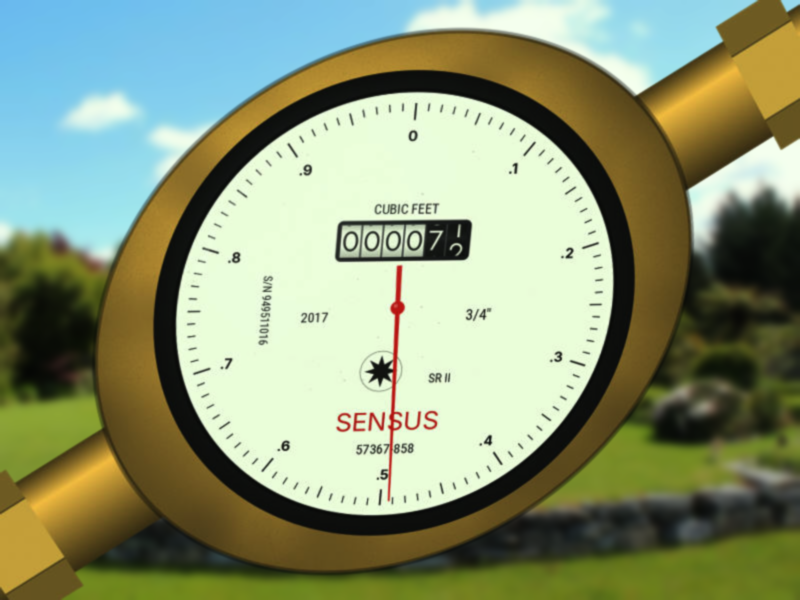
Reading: **71.49** ft³
